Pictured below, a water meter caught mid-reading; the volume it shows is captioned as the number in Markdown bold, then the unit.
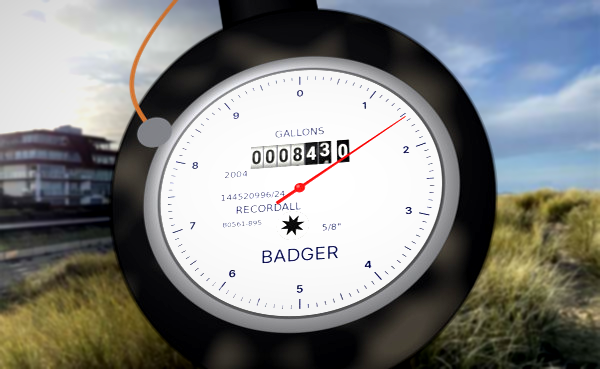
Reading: **8431.5** gal
